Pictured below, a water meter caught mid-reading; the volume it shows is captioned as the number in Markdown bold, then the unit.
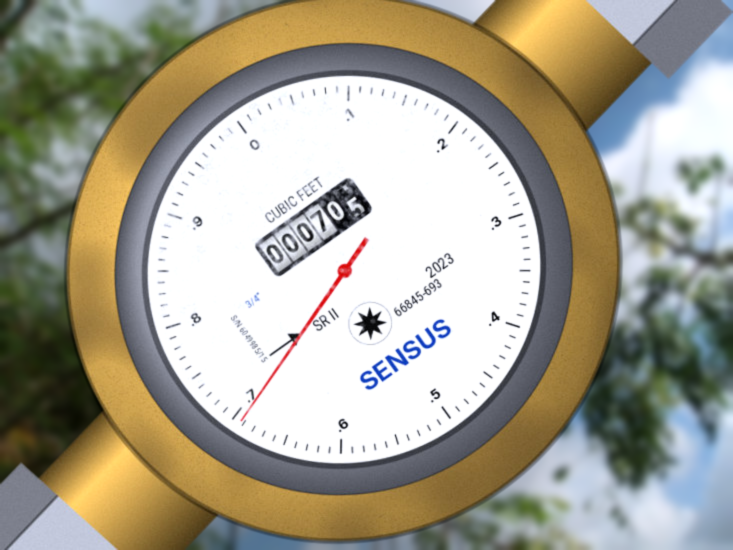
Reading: **704.69** ft³
